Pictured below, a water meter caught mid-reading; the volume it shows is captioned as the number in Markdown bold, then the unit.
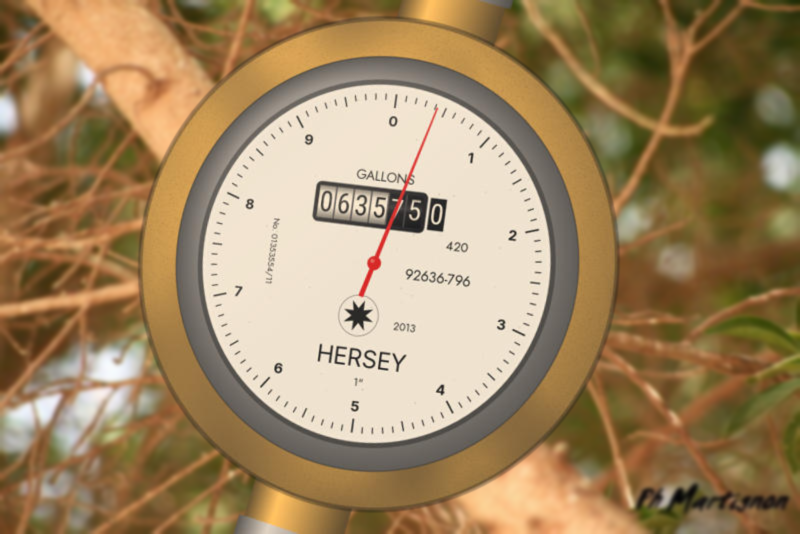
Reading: **635750.4** gal
